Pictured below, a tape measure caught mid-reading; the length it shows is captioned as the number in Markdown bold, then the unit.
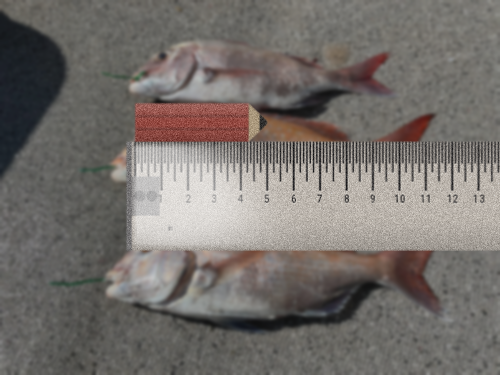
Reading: **5** in
